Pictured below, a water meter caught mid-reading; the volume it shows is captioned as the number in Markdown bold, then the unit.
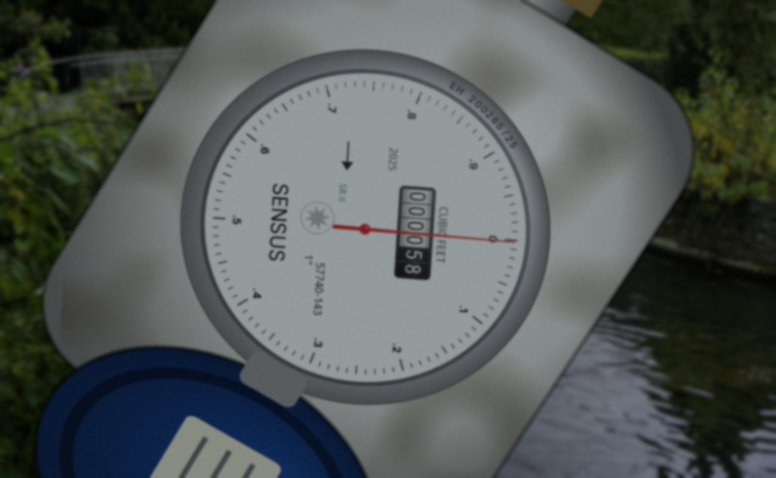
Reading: **58.00** ft³
